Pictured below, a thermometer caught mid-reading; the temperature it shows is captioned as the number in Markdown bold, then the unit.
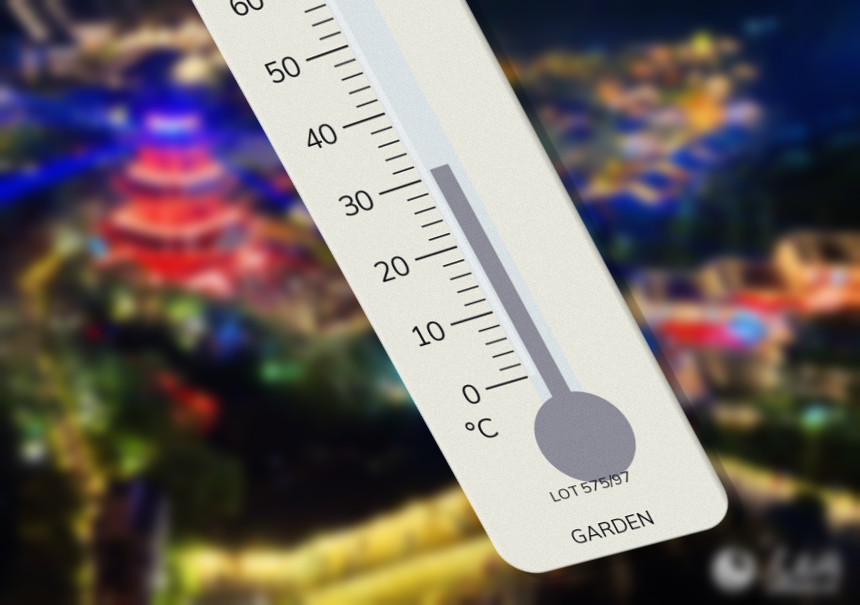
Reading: **31** °C
